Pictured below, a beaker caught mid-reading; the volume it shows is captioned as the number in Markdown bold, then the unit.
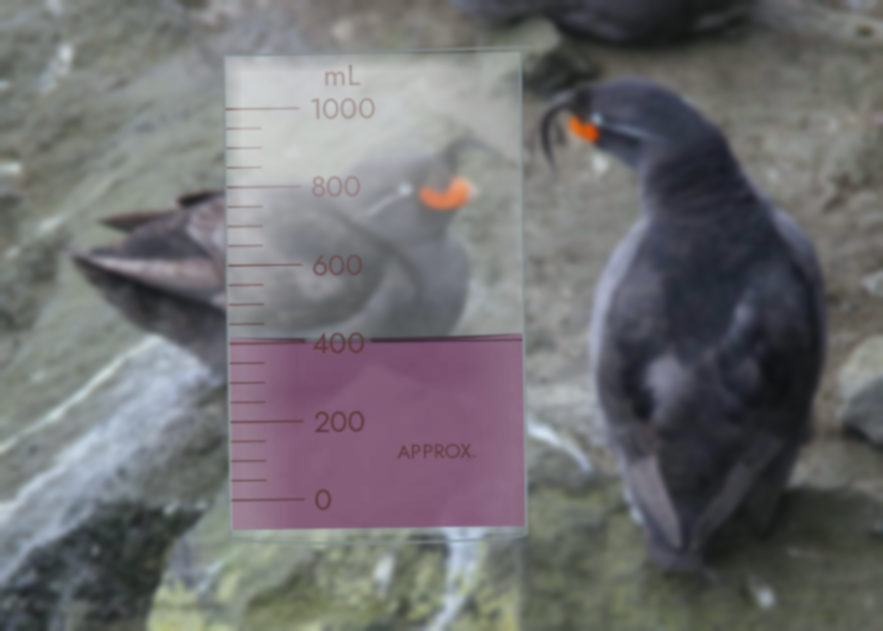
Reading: **400** mL
